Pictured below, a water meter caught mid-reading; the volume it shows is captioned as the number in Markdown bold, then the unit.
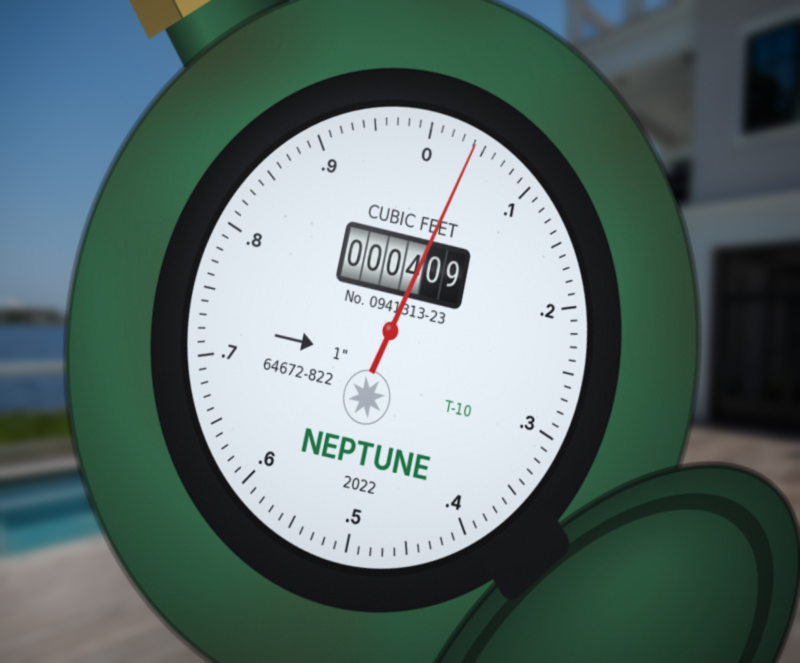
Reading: **409.04** ft³
